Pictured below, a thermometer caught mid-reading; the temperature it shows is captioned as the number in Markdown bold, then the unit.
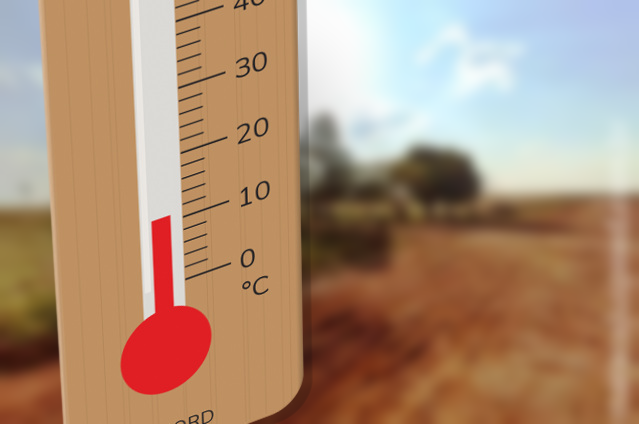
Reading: **11** °C
